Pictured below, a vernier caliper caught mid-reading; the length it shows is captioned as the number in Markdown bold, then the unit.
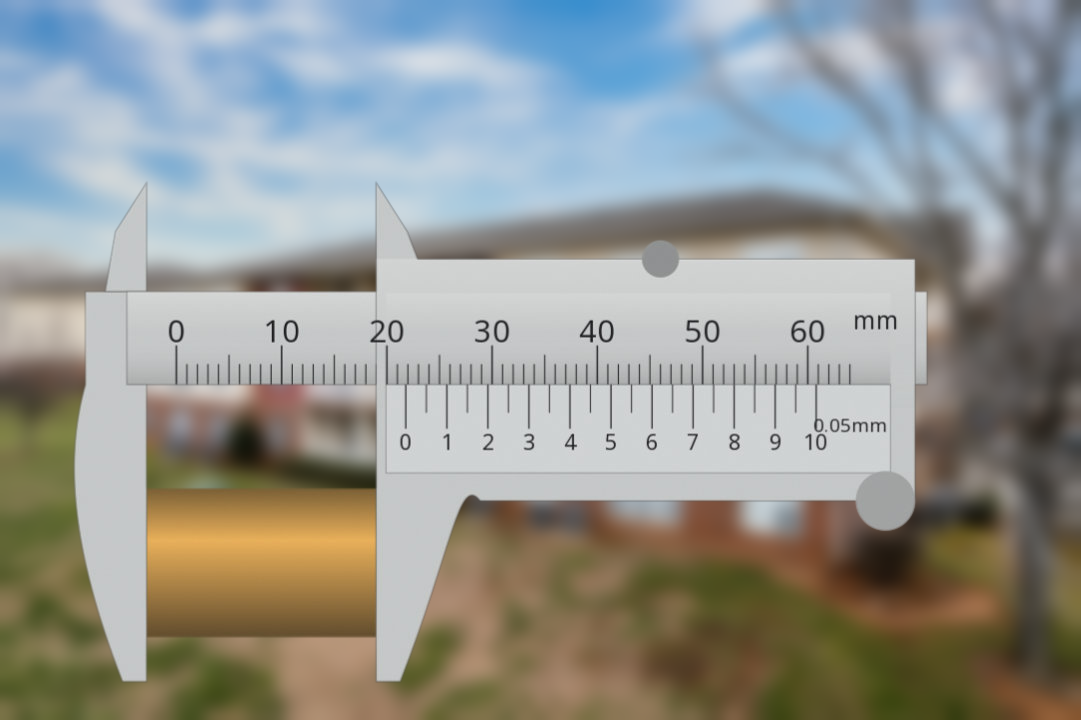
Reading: **21.8** mm
